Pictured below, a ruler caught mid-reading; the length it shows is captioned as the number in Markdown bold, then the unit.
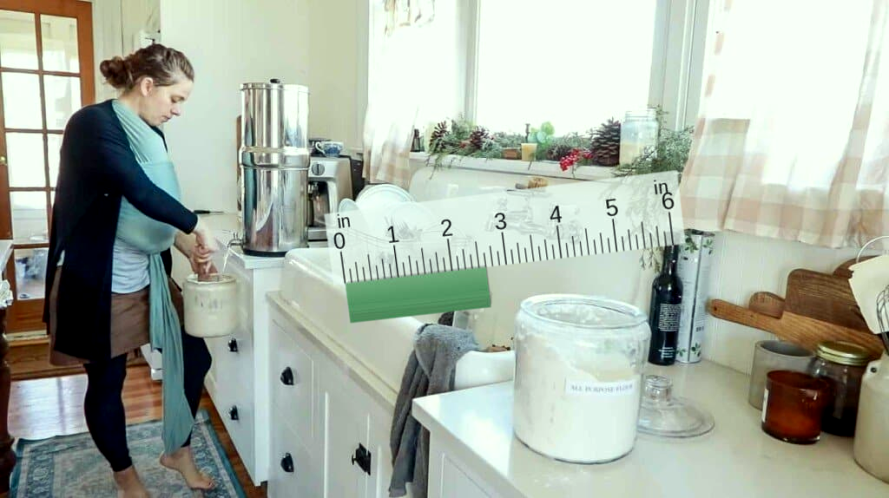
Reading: **2.625** in
